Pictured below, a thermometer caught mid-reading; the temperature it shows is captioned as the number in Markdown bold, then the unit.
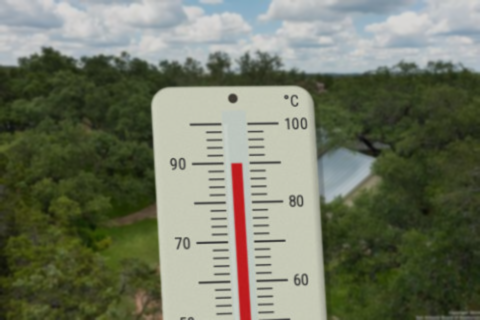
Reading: **90** °C
